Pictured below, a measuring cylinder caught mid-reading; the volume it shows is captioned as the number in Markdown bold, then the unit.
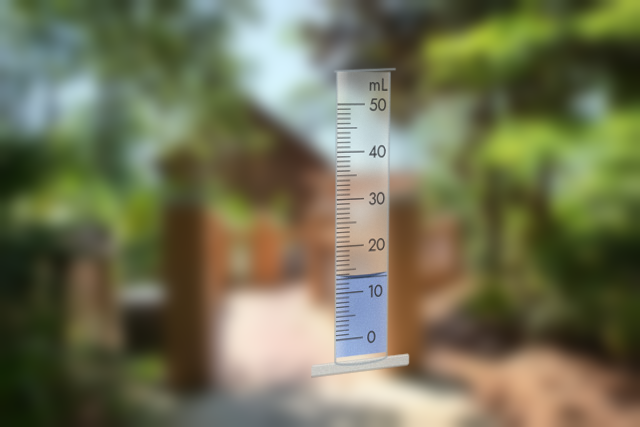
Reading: **13** mL
